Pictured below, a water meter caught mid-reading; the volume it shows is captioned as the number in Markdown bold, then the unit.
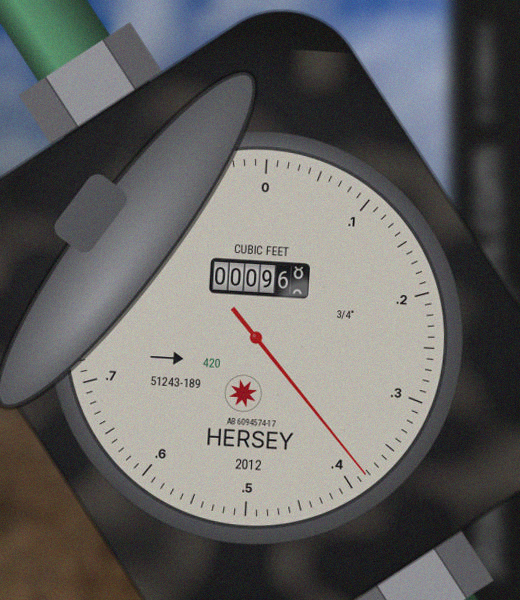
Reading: **968.38** ft³
